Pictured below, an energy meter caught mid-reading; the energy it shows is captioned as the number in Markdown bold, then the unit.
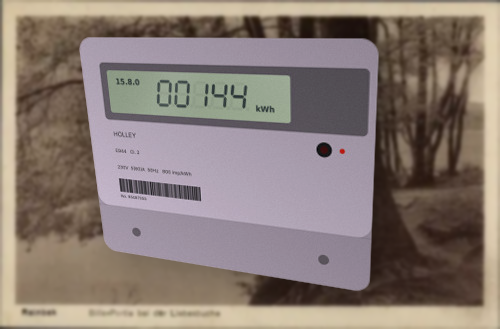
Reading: **144** kWh
